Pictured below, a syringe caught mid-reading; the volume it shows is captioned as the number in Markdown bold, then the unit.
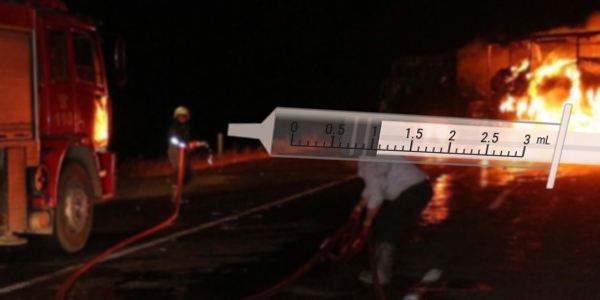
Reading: **0.6** mL
